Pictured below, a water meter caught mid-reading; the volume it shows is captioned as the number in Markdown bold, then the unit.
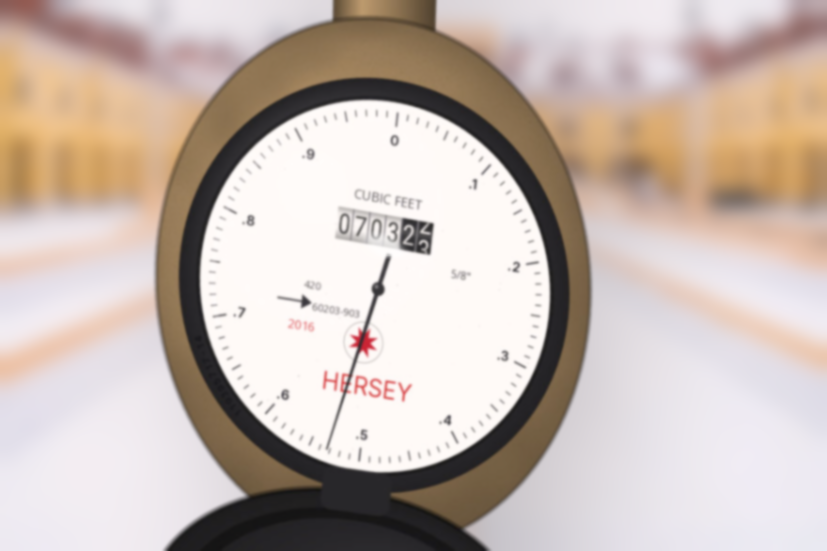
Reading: **70322.53** ft³
